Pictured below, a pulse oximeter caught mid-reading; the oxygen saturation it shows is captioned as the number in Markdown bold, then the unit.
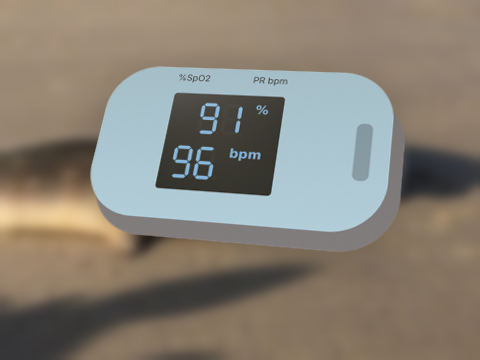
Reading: **91** %
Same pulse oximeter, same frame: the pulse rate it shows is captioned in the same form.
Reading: **96** bpm
